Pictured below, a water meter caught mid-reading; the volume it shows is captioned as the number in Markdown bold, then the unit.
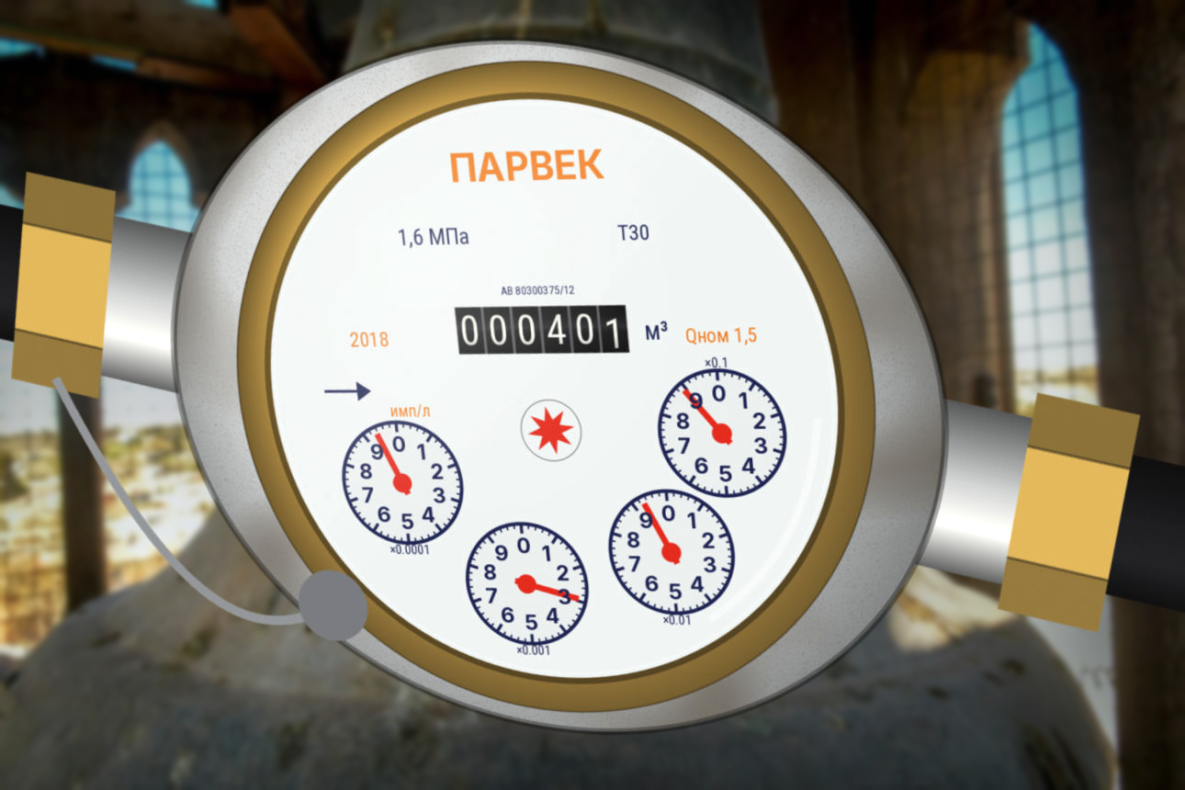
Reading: **400.8929** m³
